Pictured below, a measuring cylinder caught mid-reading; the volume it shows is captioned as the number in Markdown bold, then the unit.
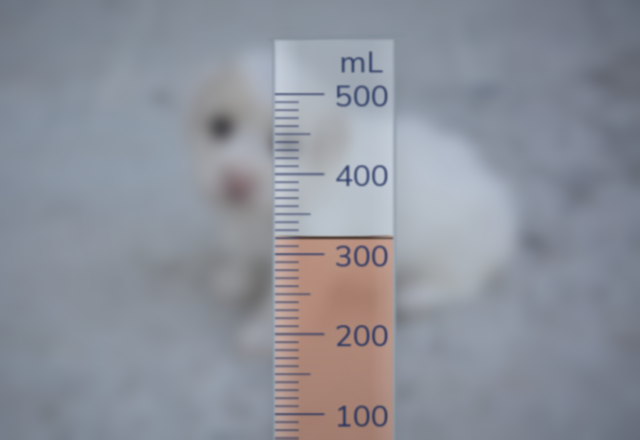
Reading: **320** mL
